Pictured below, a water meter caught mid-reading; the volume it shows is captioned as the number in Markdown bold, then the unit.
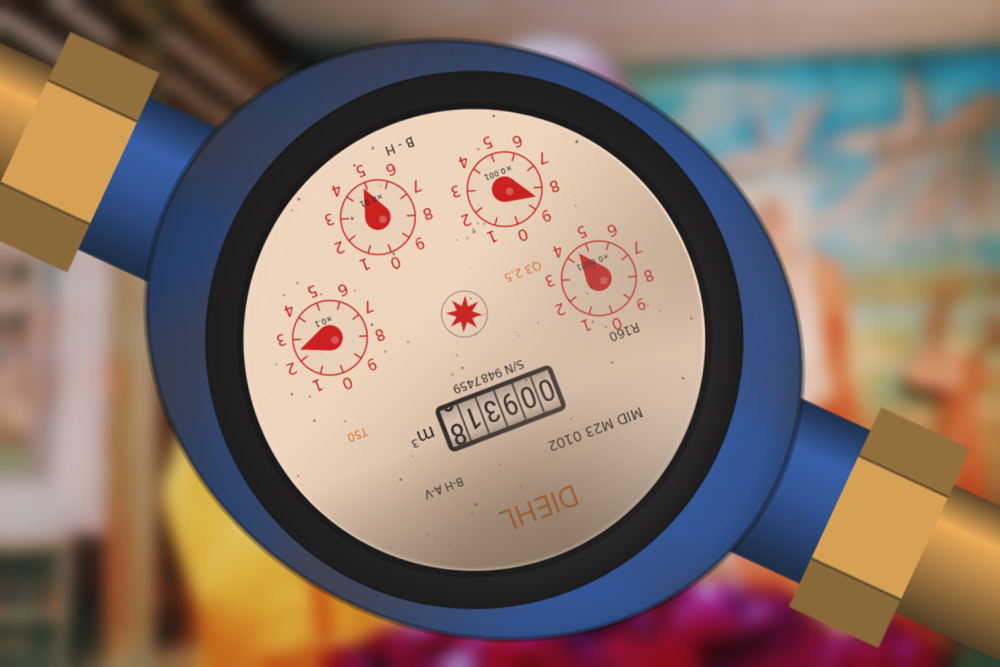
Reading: **9318.2484** m³
